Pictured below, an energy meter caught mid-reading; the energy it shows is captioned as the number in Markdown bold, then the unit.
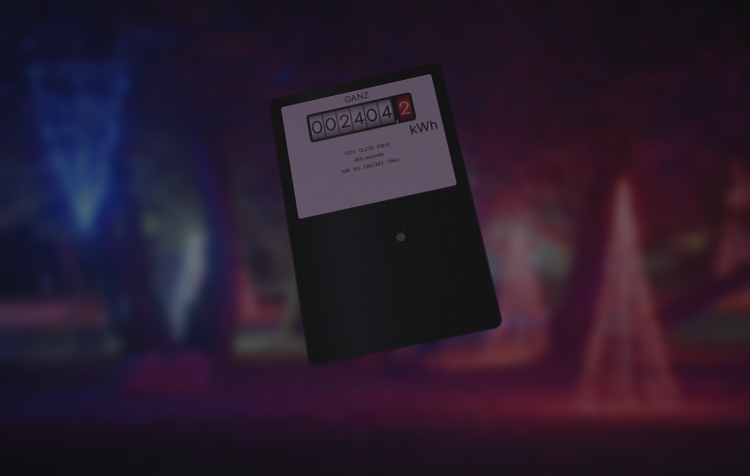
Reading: **2404.2** kWh
